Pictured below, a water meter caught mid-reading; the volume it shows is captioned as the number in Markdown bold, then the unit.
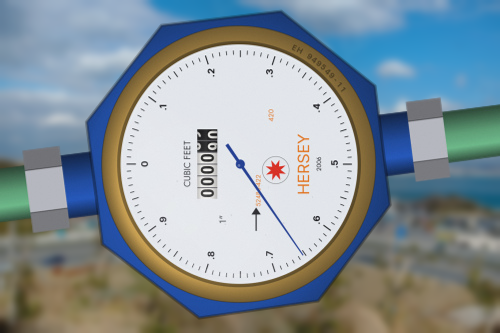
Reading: **89.65** ft³
